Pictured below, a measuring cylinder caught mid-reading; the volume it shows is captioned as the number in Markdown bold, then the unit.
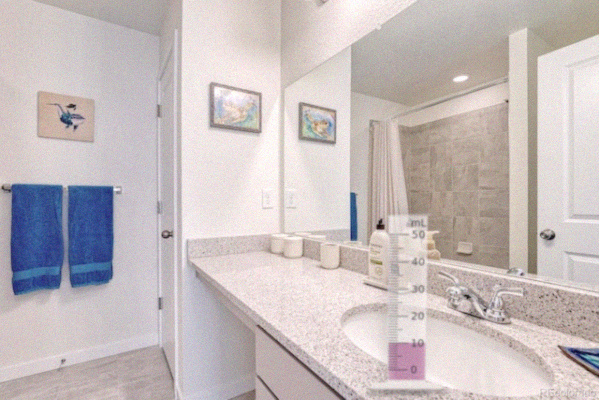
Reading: **10** mL
